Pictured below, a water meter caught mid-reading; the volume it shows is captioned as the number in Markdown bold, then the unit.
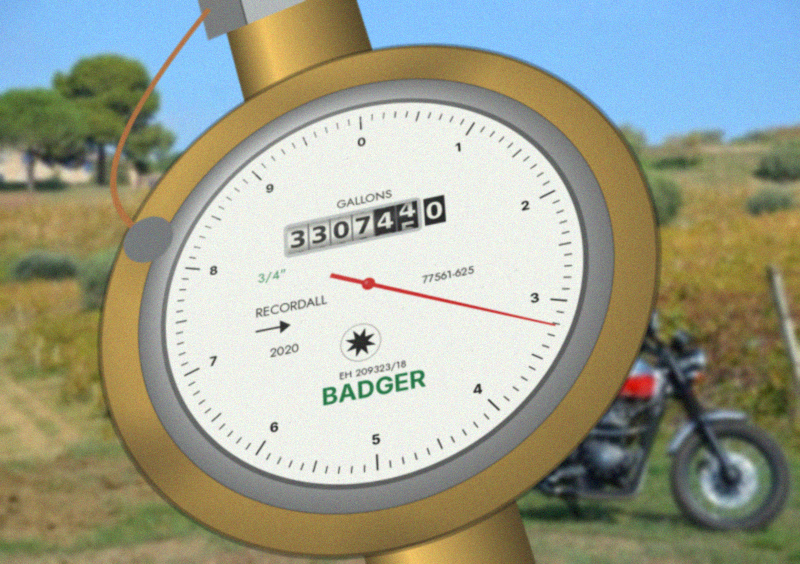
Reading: **3307443.2** gal
